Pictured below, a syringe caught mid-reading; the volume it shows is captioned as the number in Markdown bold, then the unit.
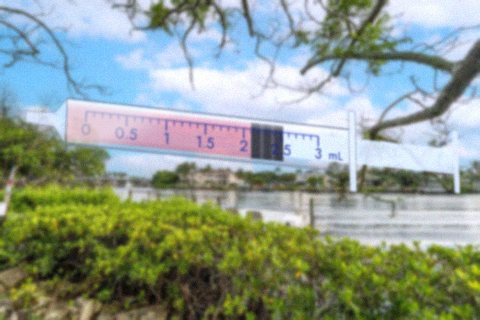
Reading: **2.1** mL
